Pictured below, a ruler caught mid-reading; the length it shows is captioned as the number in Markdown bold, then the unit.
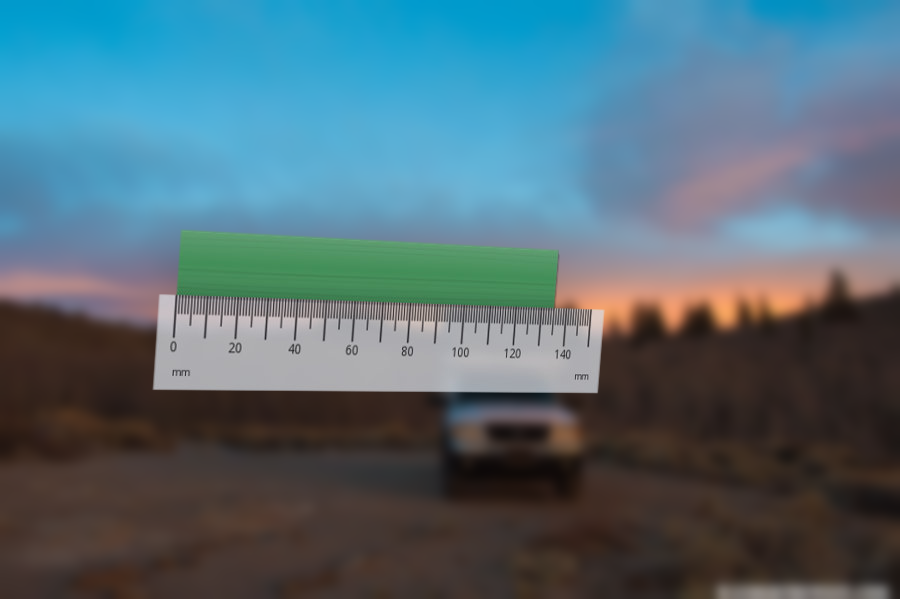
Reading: **135** mm
